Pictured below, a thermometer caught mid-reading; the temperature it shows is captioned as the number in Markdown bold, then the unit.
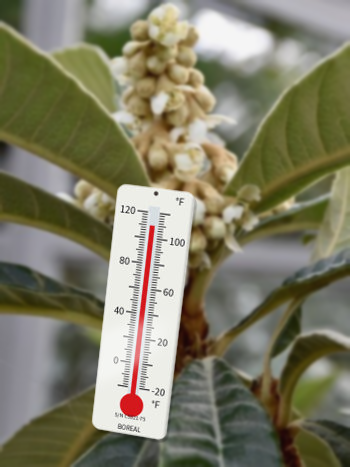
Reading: **110** °F
